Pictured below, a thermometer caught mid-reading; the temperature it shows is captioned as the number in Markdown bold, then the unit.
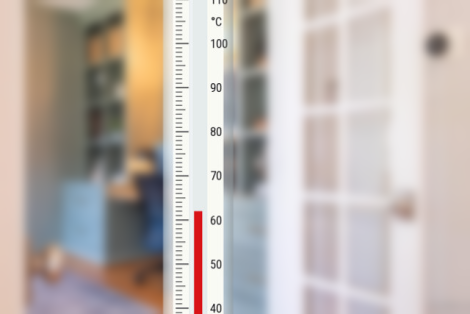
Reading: **62** °C
